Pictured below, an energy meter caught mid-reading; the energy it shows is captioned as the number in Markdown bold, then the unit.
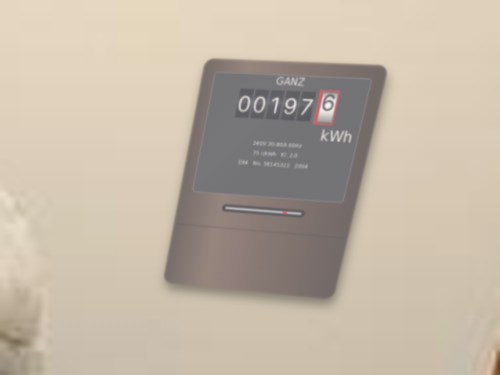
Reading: **197.6** kWh
